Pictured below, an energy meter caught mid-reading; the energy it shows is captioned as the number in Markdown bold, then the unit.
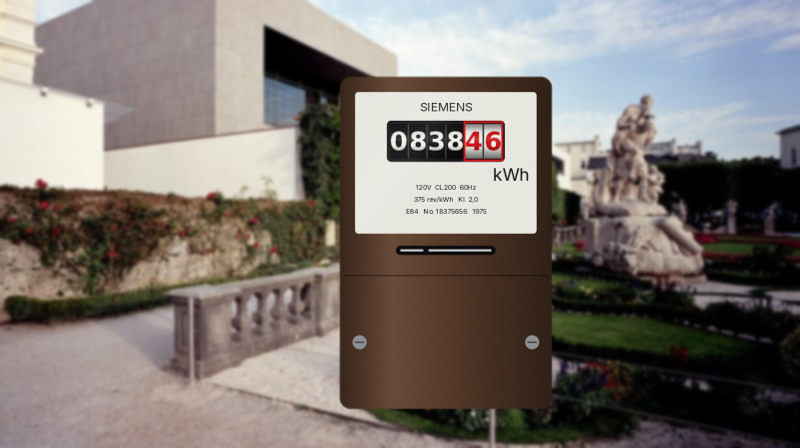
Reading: **838.46** kWh
